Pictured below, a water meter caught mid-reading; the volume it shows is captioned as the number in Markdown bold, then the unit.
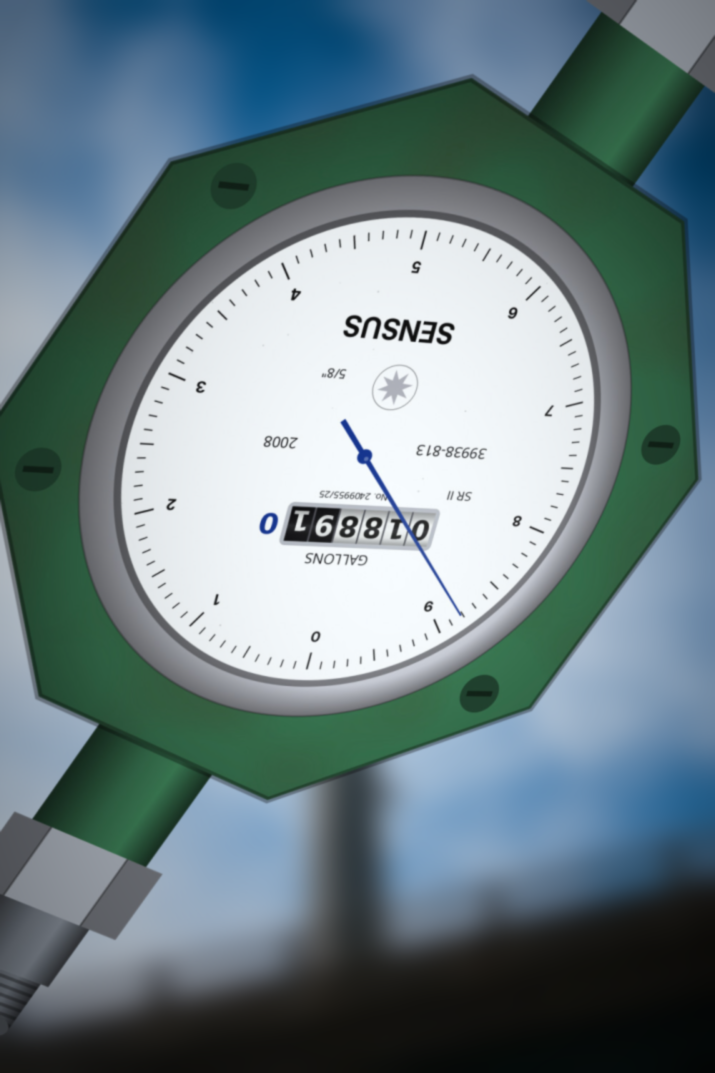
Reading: **188908.8** gal
